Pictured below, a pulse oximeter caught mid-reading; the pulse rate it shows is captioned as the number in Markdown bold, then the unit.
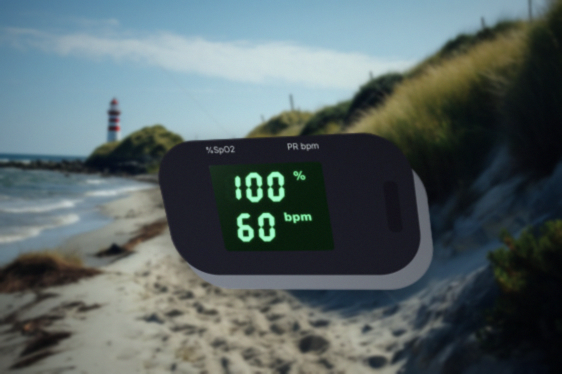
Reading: **60** bpm
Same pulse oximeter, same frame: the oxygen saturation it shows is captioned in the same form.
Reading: **100** %
